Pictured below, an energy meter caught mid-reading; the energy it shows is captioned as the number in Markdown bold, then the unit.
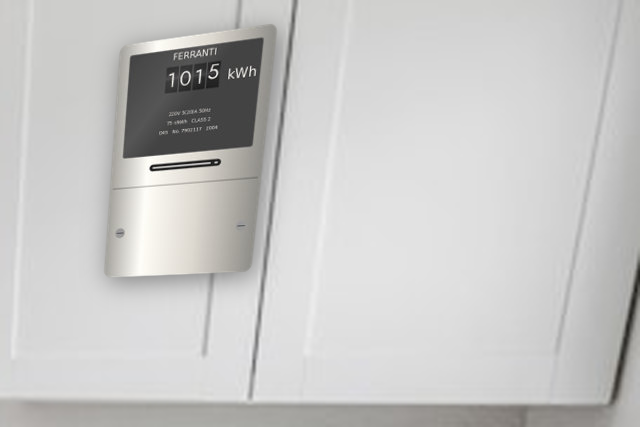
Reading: **1015** kWh
